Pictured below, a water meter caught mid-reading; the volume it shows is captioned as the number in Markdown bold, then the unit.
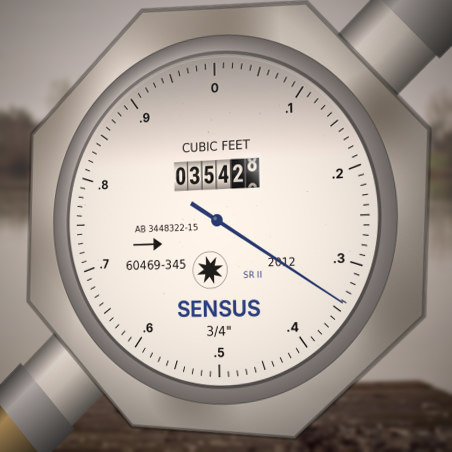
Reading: **35428.34** ft³
